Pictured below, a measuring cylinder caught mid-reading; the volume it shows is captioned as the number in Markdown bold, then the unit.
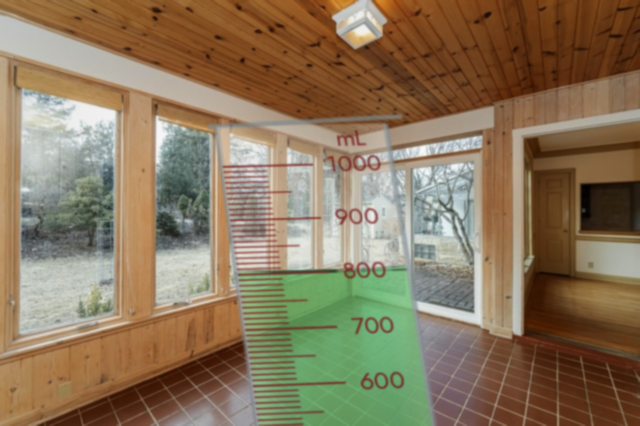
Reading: **800** mL
